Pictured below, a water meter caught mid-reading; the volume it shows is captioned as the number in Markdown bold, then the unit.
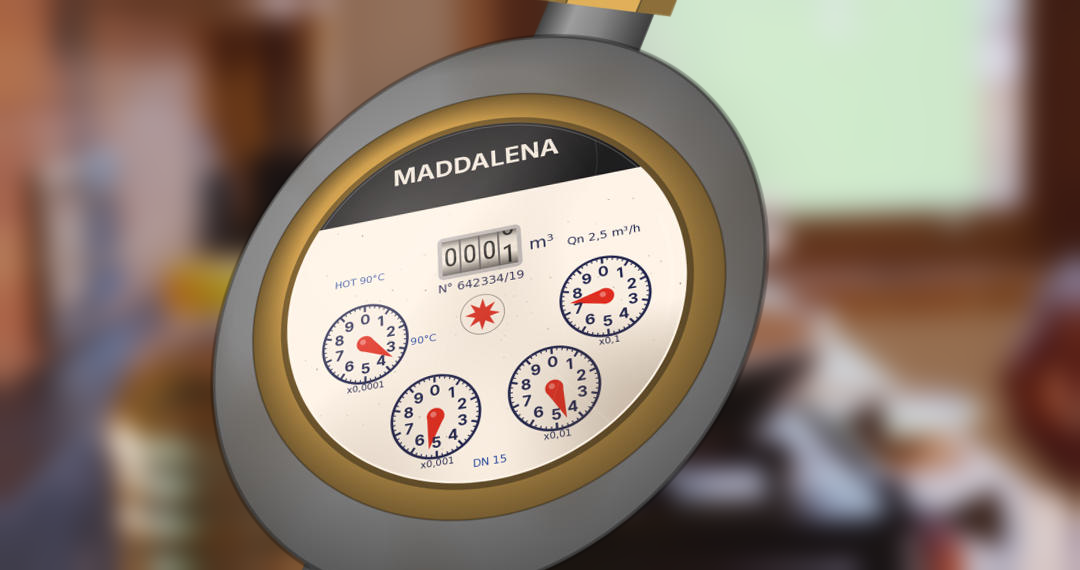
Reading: **0.7453** m³
